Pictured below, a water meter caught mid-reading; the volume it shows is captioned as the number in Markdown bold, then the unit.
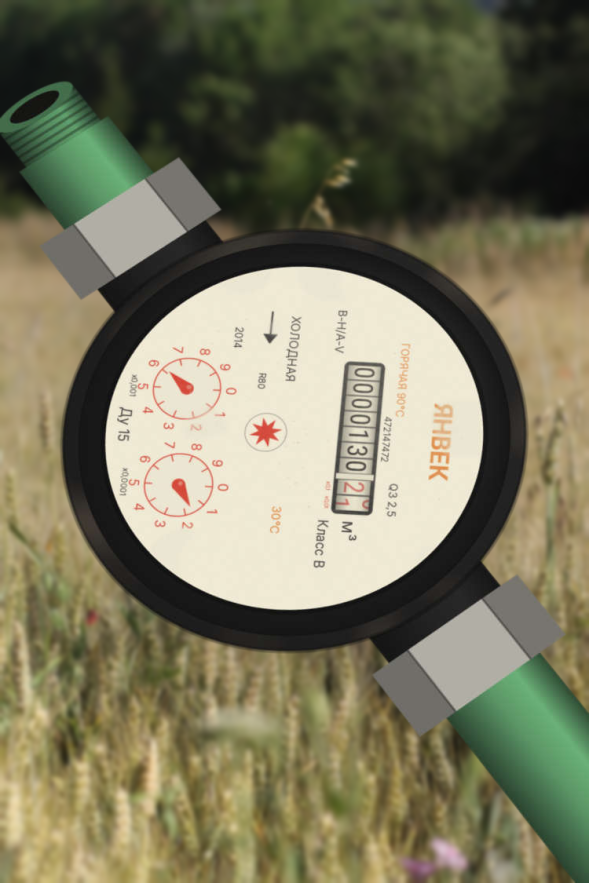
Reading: **130.2061** m³
